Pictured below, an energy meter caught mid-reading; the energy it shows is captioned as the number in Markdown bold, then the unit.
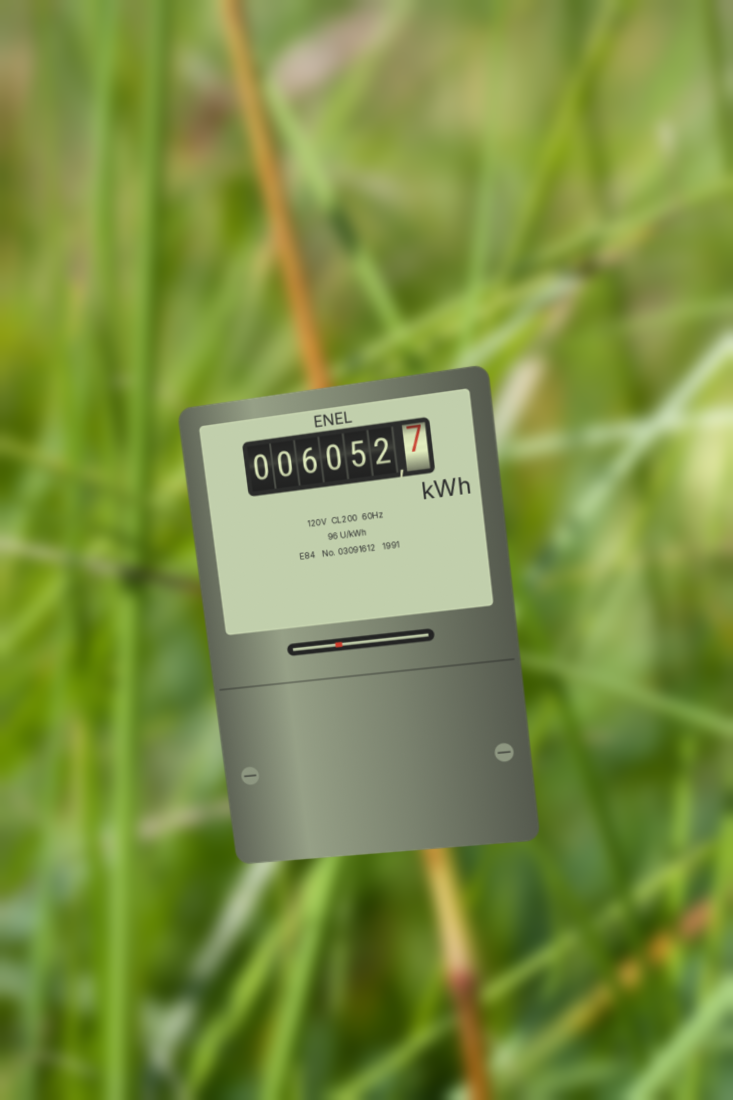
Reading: **6052.7** kWh
